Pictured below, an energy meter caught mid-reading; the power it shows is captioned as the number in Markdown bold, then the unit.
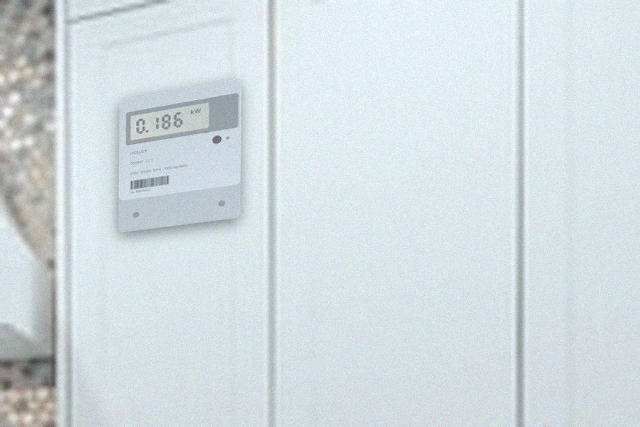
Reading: **0.186** kW
